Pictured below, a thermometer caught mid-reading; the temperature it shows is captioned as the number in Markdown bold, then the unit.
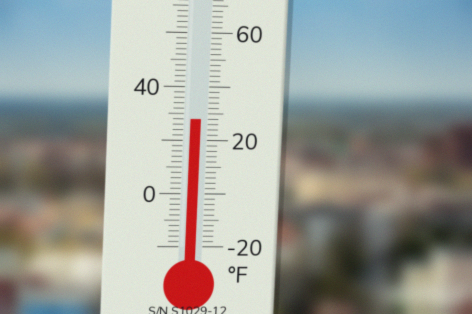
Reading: **28** °F
